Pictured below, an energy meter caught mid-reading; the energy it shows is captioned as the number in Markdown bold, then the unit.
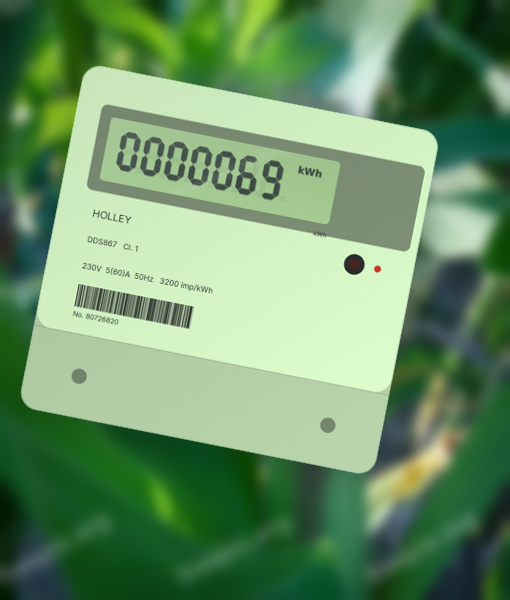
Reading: **69** kWh
